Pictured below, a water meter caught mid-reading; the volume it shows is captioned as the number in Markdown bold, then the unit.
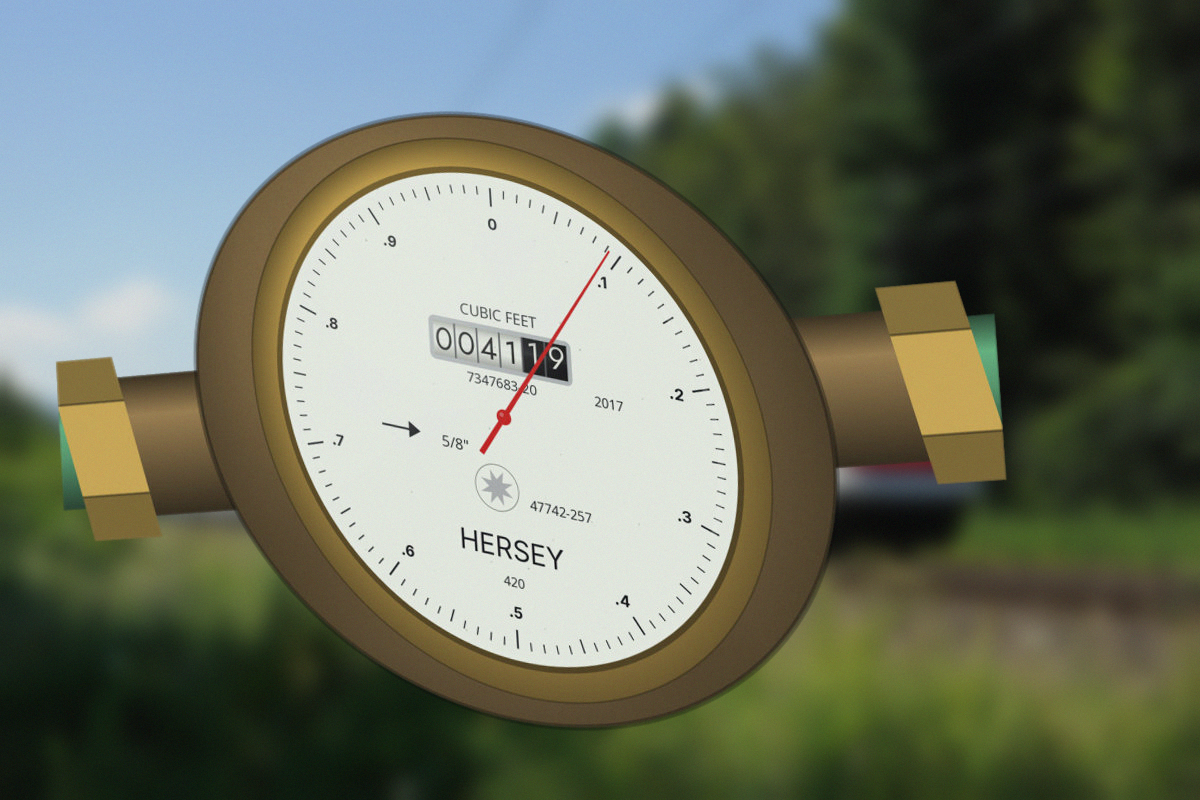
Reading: **4119.09** ft³
